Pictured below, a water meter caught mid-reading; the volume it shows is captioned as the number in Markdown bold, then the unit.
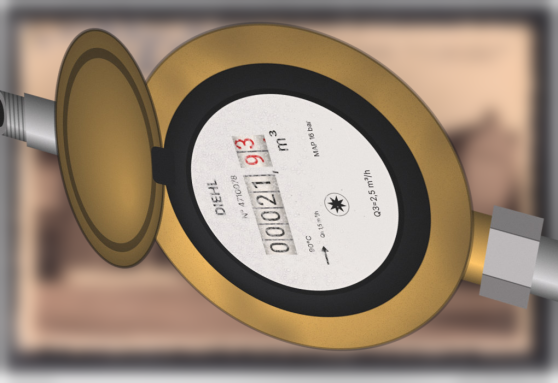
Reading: **21.93** m³
